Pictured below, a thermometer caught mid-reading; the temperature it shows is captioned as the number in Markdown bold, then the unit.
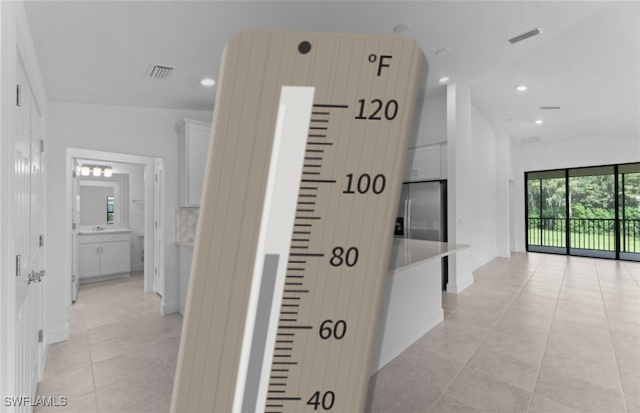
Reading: **80** °F
